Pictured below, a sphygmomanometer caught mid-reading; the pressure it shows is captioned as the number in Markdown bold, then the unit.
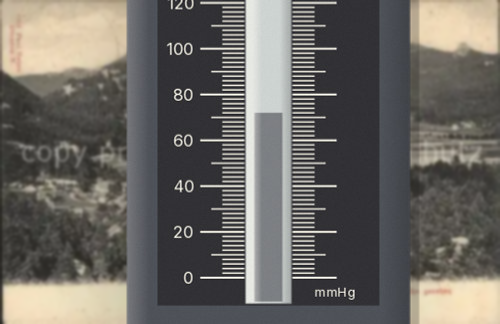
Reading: **72** mmHg
